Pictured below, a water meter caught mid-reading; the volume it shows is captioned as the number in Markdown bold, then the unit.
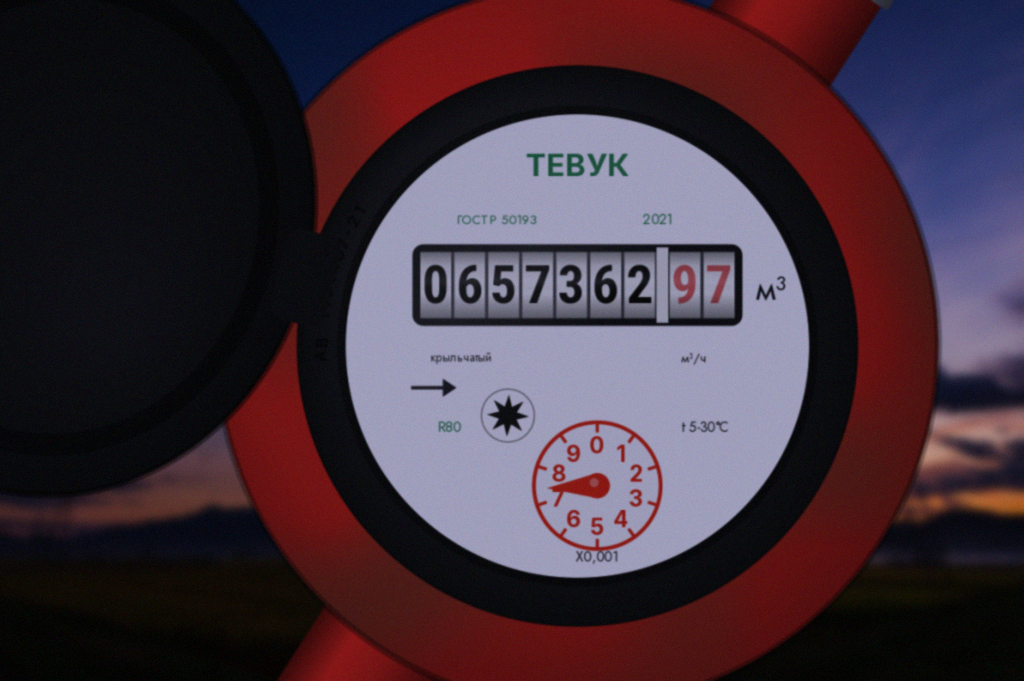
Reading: **657362.977** m³
